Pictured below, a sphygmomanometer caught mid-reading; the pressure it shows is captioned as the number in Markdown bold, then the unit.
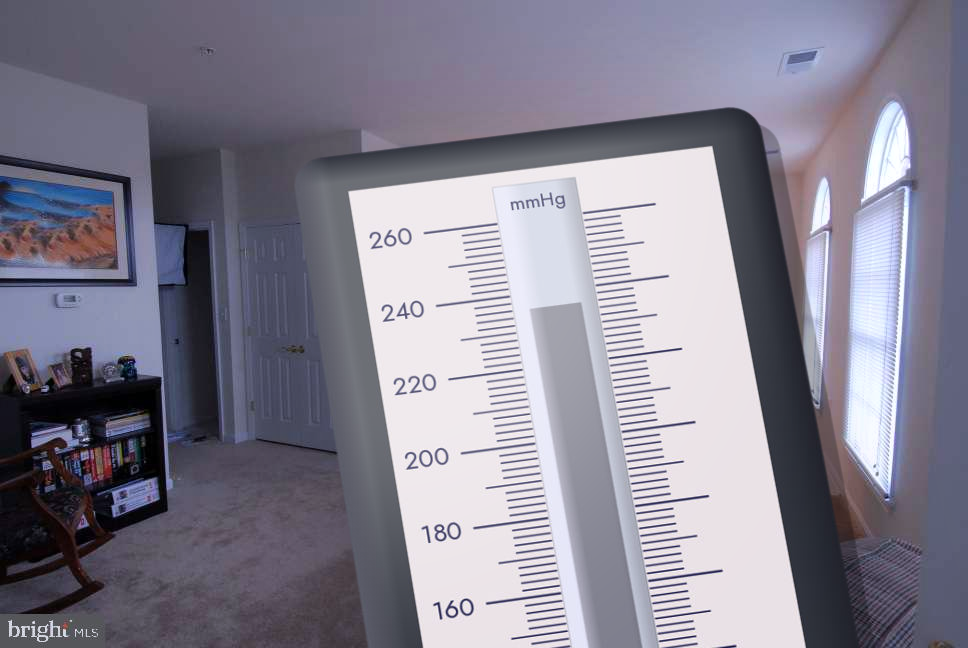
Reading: **236** mmHg
